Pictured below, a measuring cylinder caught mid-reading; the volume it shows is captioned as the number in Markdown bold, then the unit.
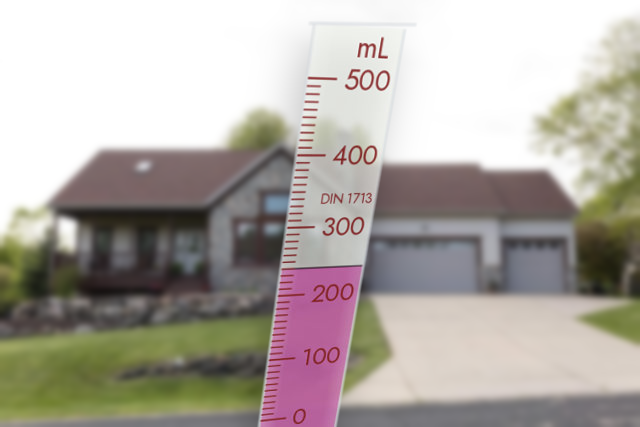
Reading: **240** mL
